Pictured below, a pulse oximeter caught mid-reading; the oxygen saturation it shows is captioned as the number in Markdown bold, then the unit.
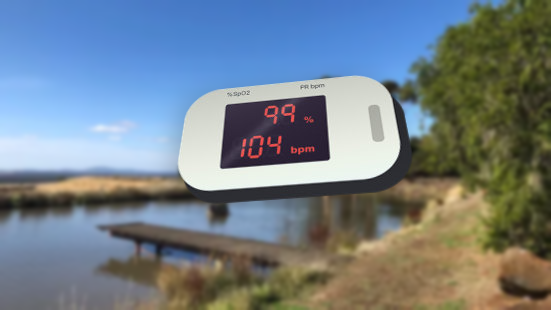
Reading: **99** %
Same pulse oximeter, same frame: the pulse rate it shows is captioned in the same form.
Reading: **104** bpm
